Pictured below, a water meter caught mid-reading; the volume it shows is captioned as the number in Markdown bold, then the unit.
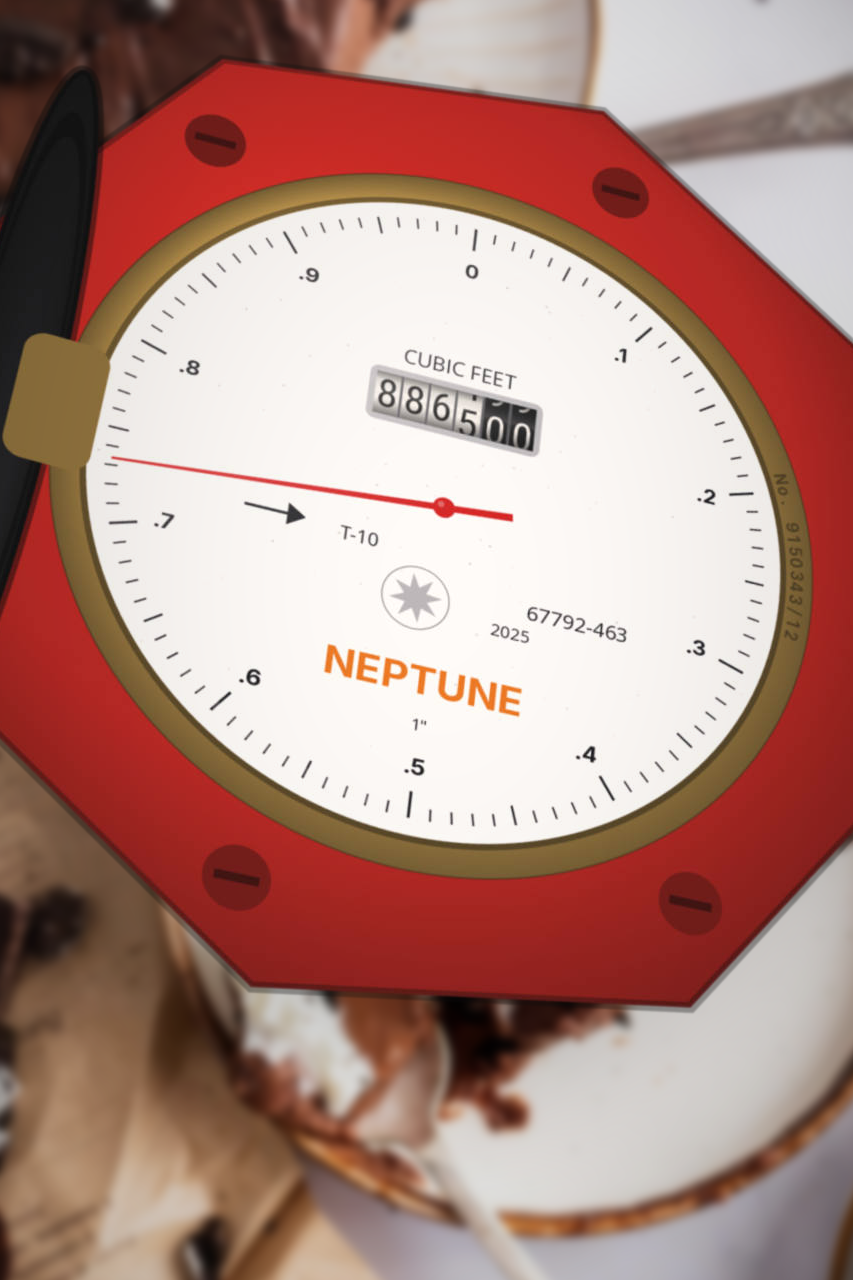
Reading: **886499.73** ft³
